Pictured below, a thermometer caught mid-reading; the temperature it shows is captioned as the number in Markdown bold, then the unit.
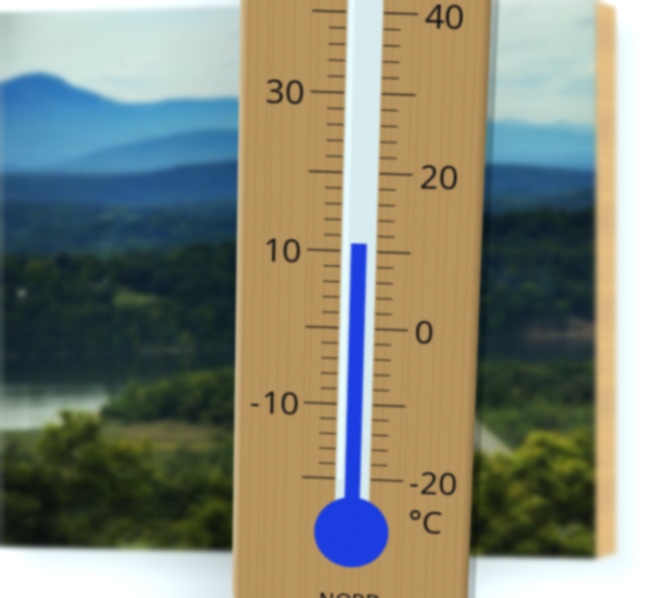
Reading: **11** °C
